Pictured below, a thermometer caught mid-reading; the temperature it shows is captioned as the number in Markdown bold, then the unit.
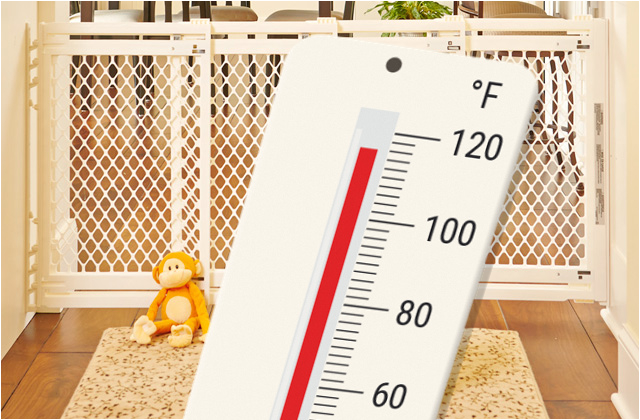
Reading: **116** °F
